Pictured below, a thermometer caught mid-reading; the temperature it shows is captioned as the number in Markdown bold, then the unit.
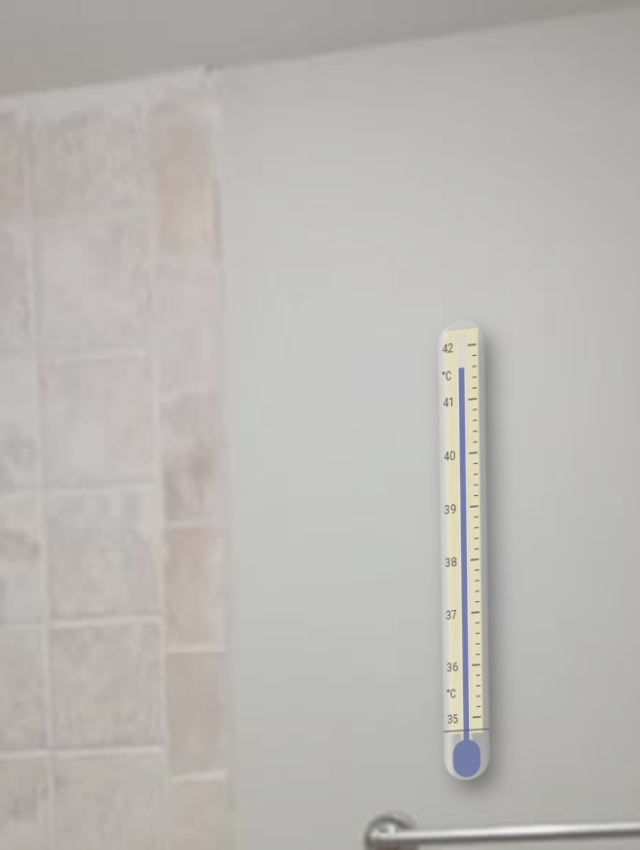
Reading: **41.6** °C
